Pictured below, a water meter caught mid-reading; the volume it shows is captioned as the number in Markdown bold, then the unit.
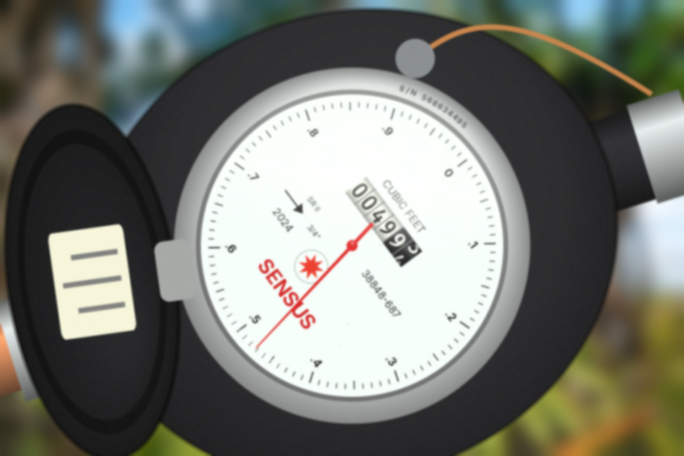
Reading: **4993.47** ft³
